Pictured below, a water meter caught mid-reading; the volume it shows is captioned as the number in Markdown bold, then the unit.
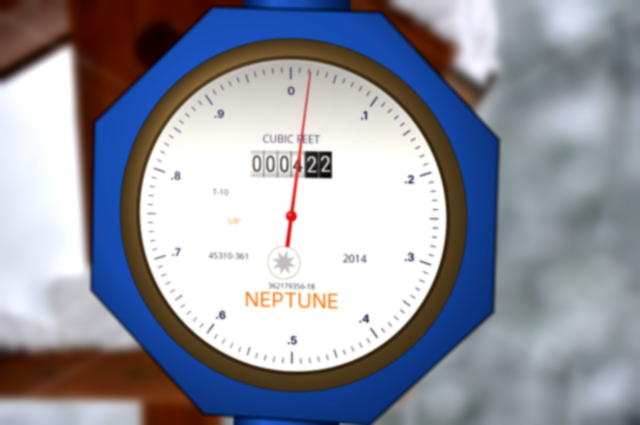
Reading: **422.02** ft³
